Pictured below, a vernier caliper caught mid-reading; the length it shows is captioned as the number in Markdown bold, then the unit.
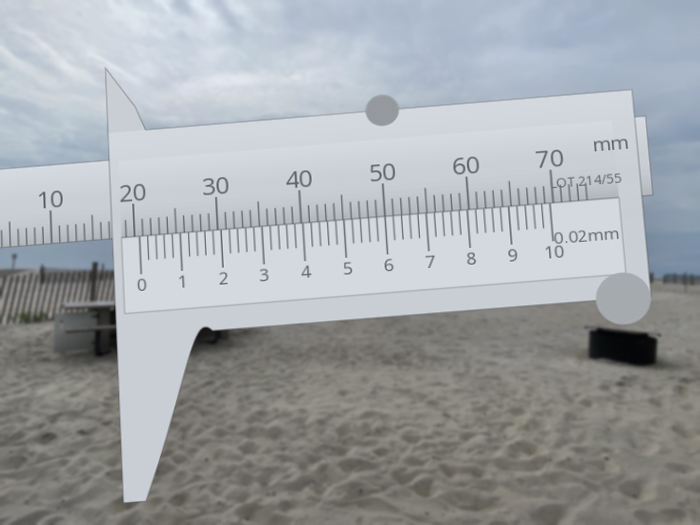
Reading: **20.6** mm
